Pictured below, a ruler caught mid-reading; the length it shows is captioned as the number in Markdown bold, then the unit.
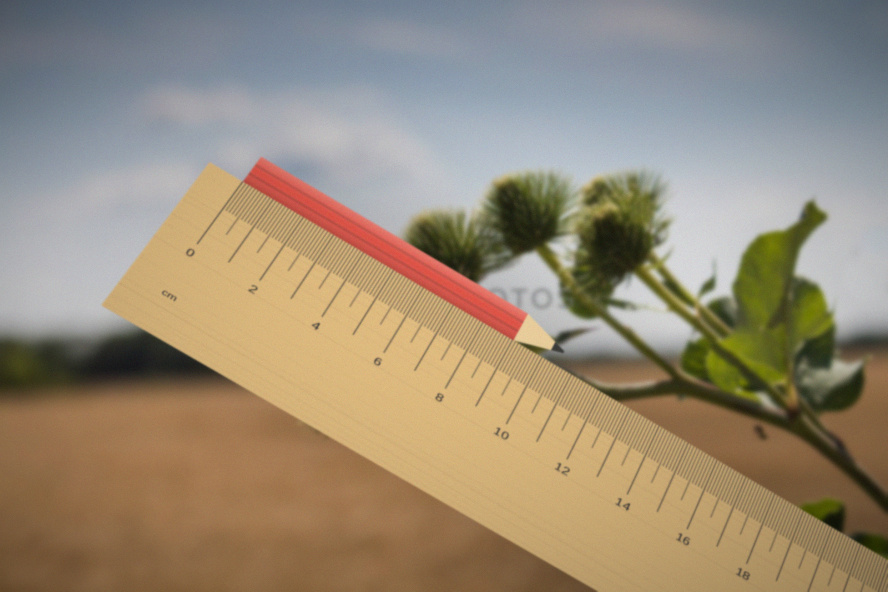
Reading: **10.5** cm
